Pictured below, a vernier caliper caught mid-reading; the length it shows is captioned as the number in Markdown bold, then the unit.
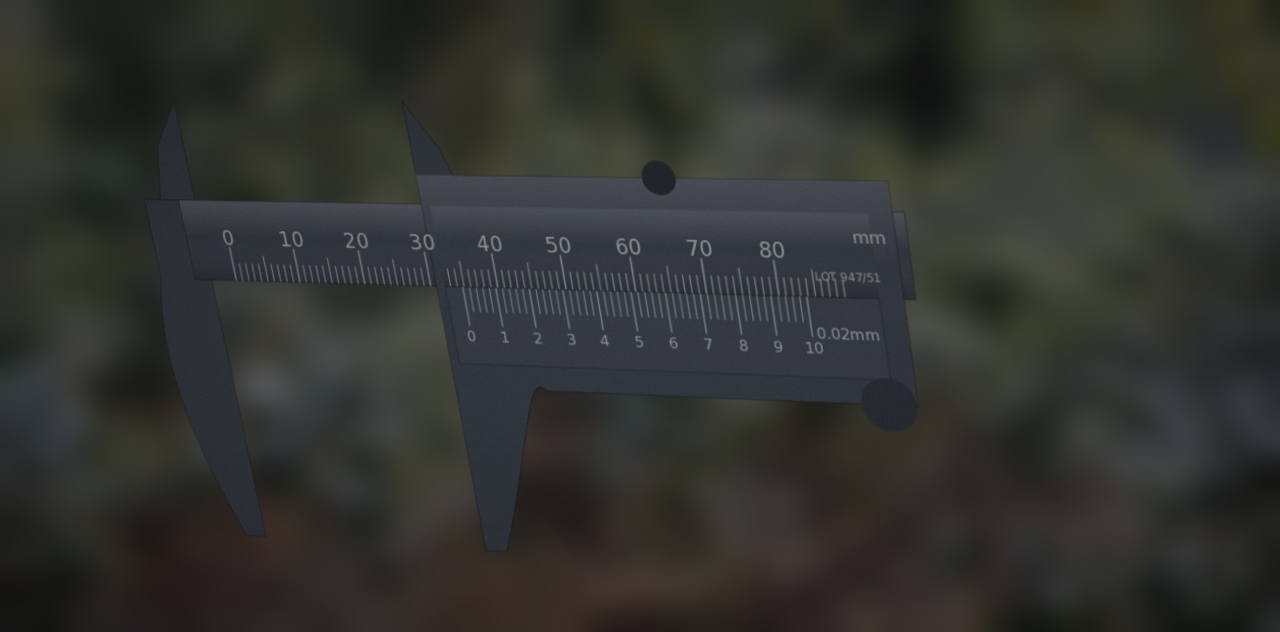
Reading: **34.8** mm
